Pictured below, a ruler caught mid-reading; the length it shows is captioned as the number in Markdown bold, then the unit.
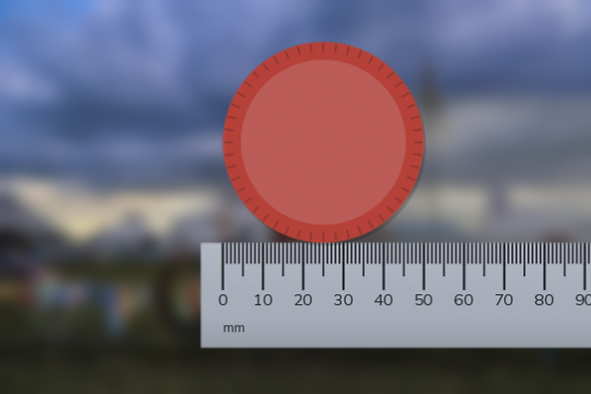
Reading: **50** mm
